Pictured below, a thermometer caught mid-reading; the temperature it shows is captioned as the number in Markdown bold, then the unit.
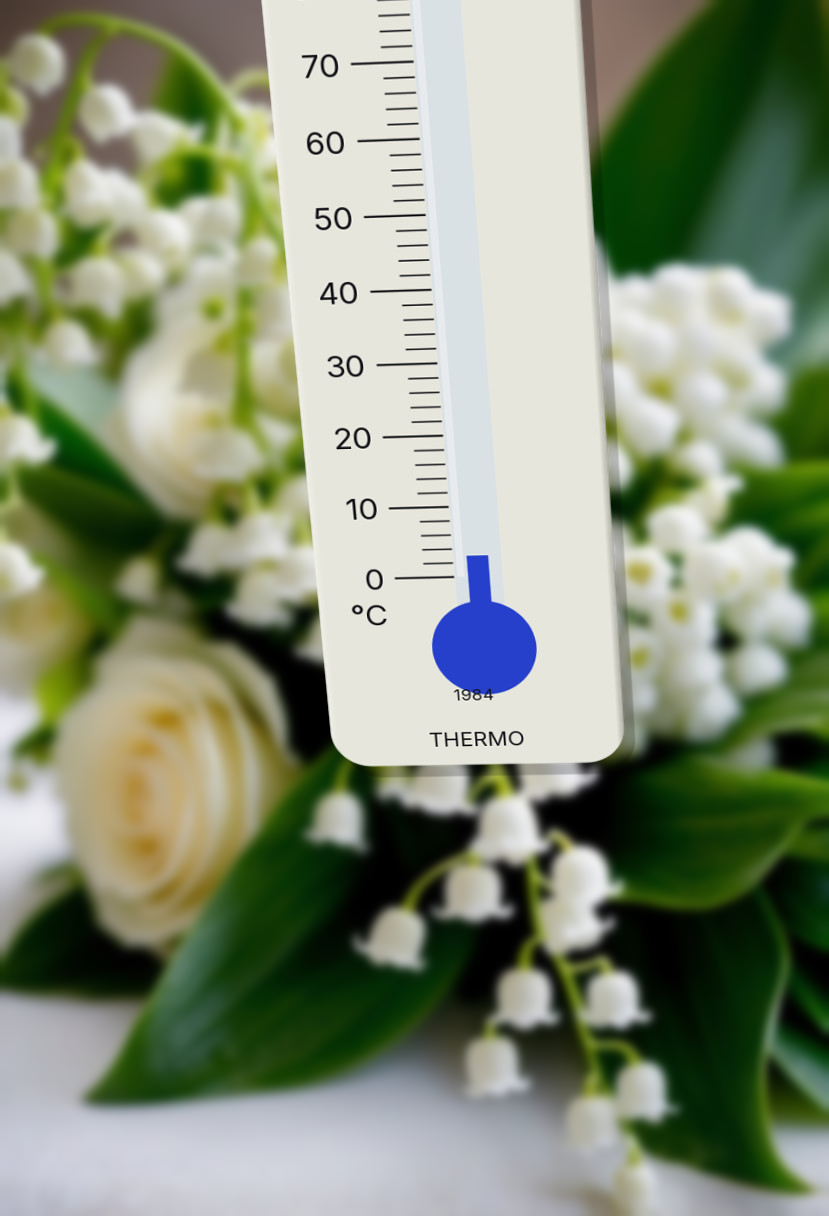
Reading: **3** °C
